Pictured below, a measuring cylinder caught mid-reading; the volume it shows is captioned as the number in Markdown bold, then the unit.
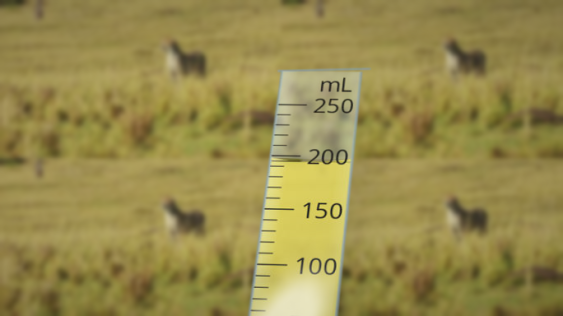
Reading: **195** mL
